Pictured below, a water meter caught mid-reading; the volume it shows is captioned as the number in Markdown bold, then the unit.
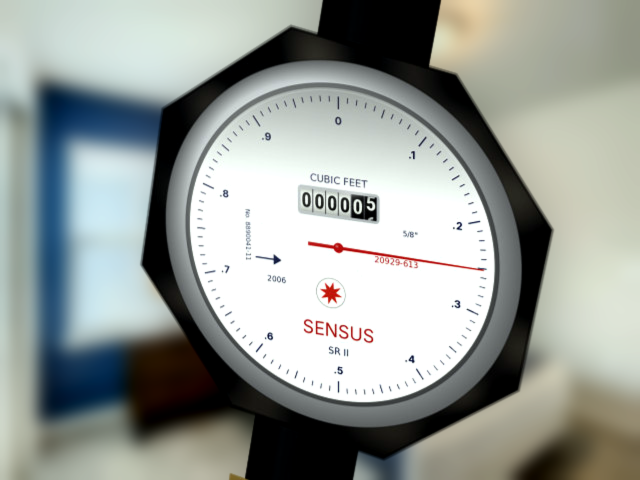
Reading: **5.25** ft³
